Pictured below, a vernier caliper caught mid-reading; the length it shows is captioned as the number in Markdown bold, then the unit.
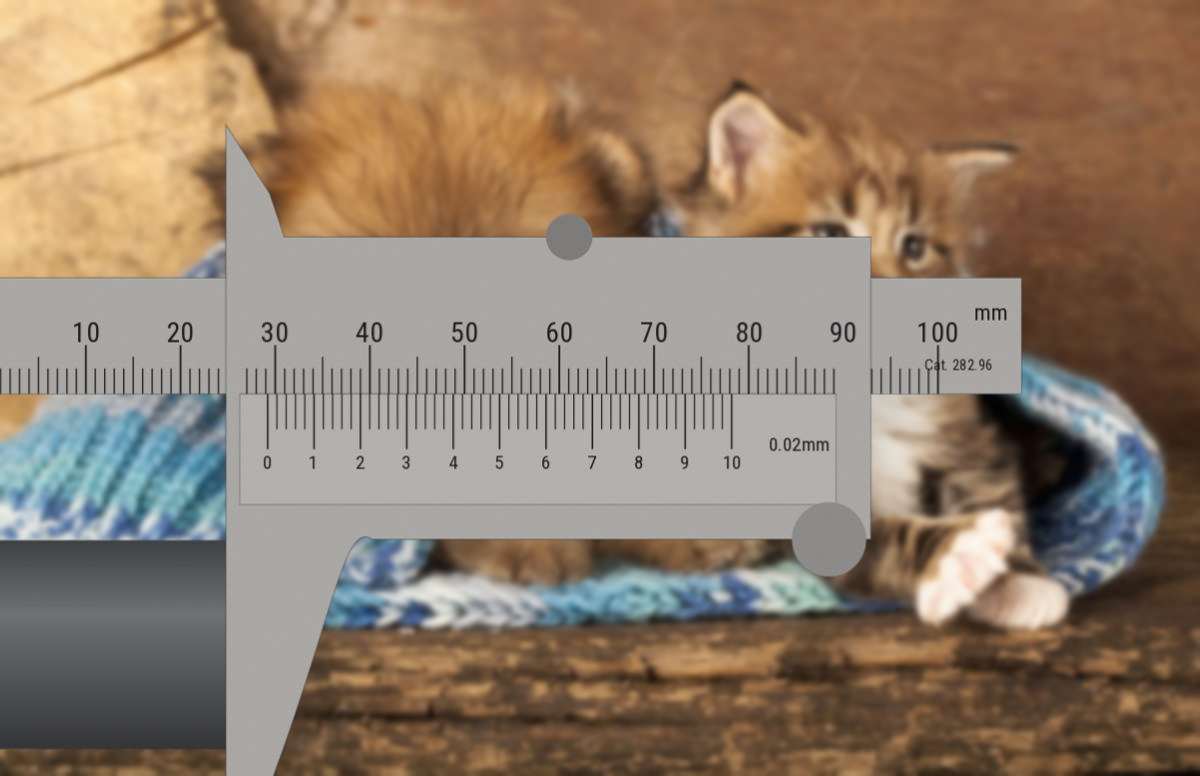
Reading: **29.2** mm
